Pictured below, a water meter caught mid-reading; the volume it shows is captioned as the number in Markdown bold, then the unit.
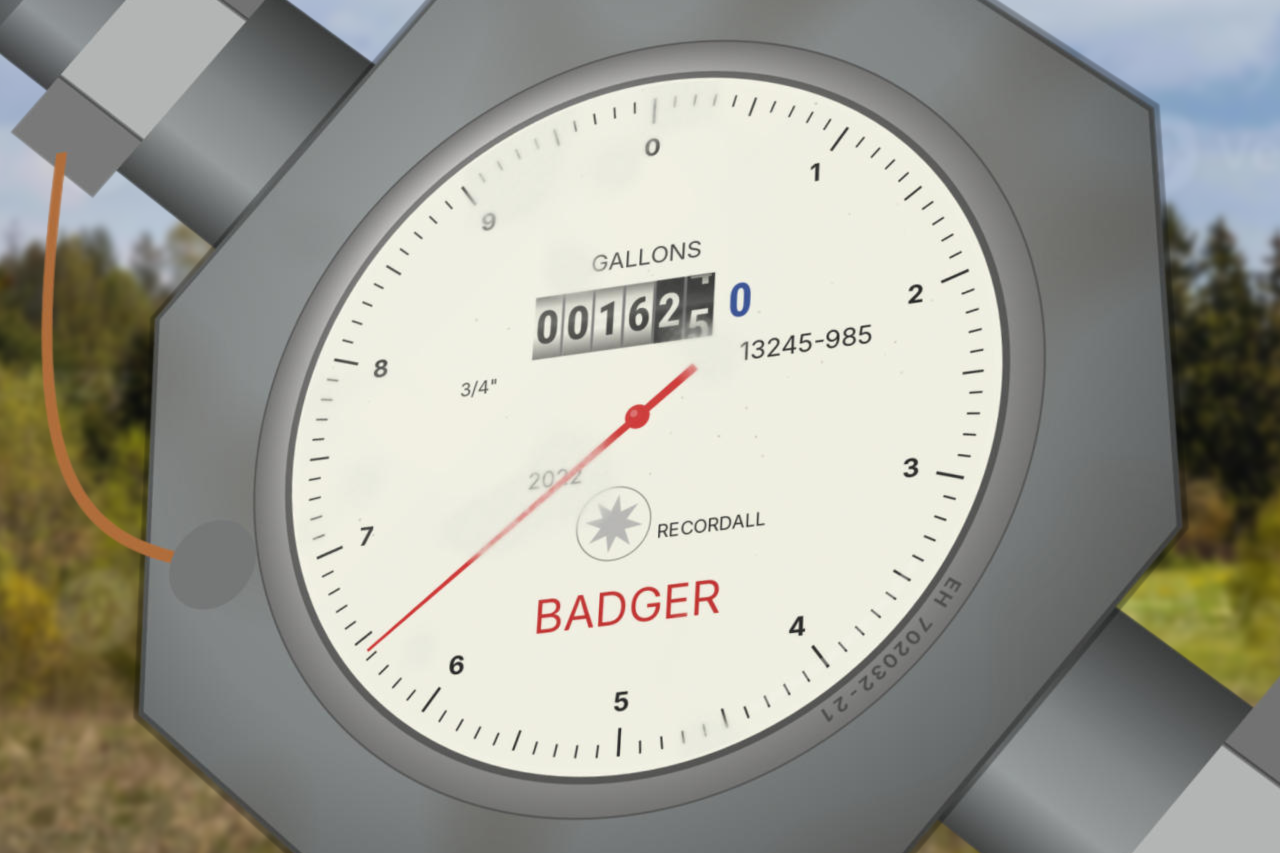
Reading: **16246.4** gal
